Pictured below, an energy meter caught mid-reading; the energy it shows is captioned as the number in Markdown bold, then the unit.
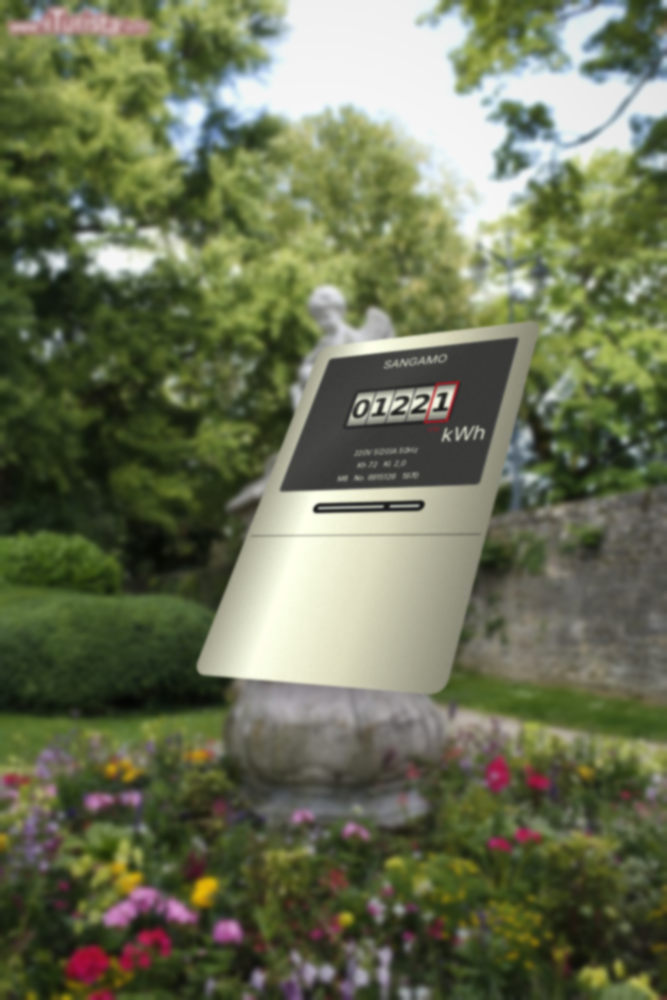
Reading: **122.1** kWh
